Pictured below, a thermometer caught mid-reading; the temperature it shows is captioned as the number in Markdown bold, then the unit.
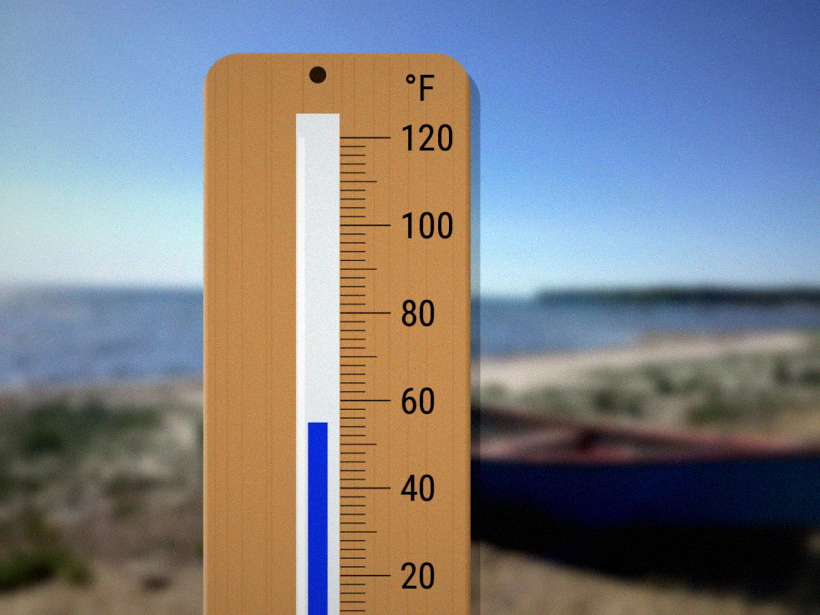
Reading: **55** °F
